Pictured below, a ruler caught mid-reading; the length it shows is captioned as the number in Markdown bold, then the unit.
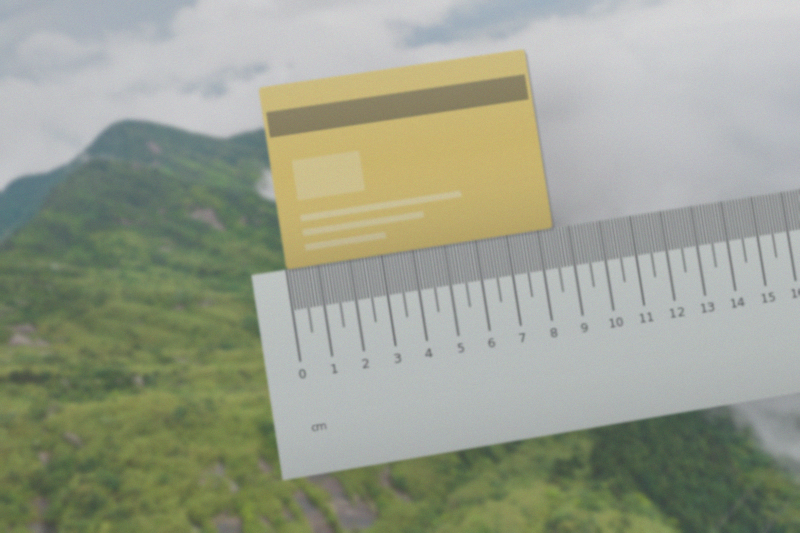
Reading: **8.5** cm
